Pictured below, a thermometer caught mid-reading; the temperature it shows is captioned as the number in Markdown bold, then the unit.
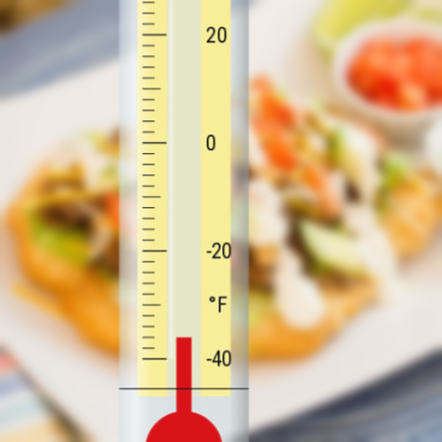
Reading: **-36** °F
